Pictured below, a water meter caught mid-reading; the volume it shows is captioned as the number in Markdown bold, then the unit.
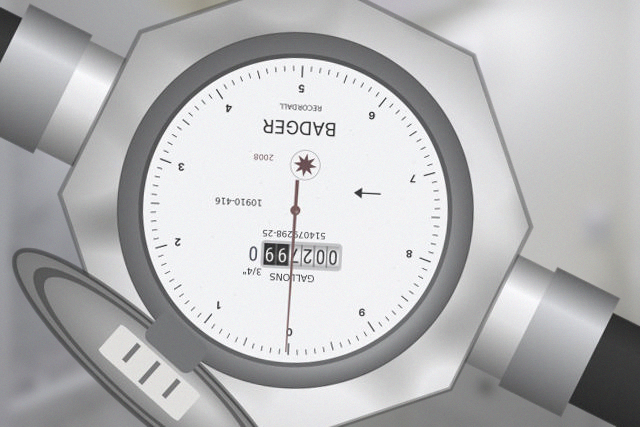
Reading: **27990.0** gal
